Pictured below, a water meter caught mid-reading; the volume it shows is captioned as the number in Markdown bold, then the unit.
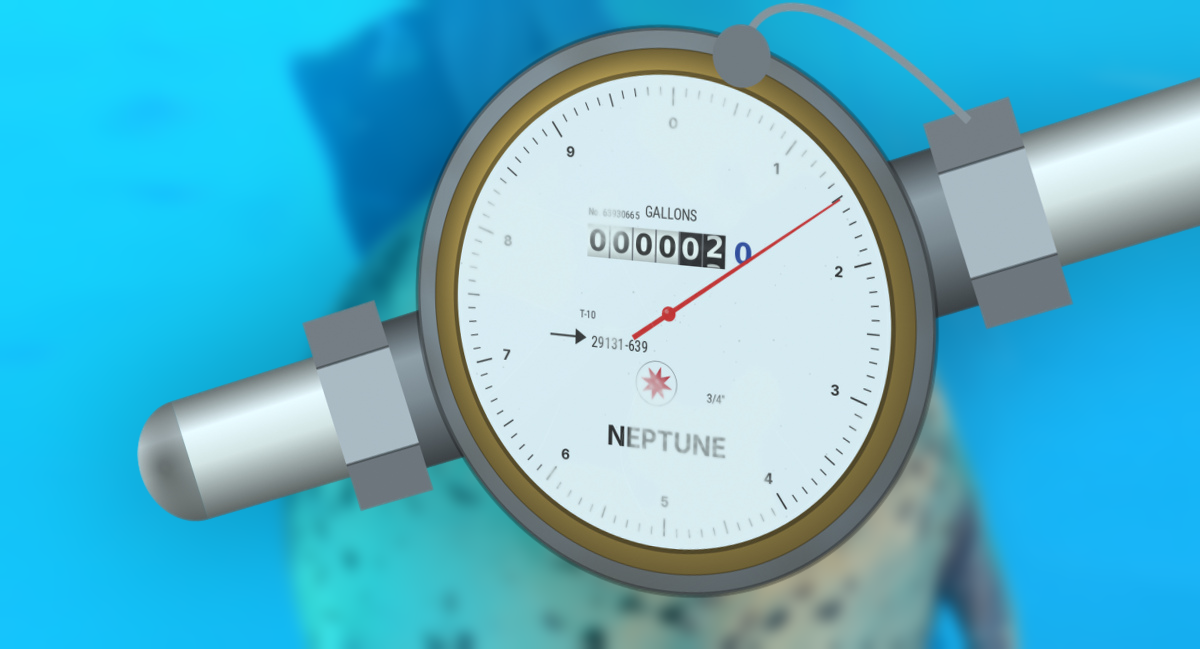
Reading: **21.5** gal
